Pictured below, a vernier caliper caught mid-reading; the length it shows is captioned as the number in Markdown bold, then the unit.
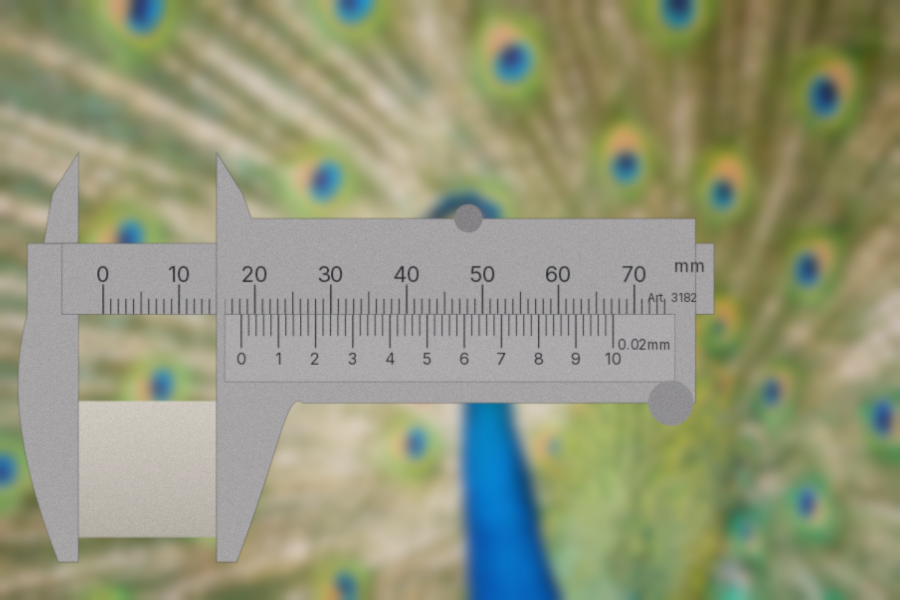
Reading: **18.2** mm
